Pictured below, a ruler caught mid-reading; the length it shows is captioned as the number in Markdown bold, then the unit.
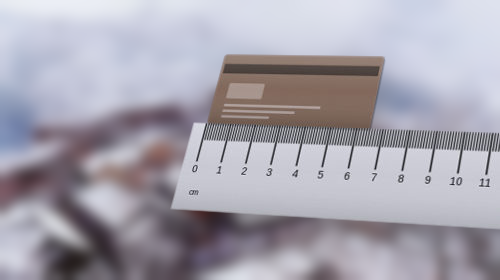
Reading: **6.5** cm
